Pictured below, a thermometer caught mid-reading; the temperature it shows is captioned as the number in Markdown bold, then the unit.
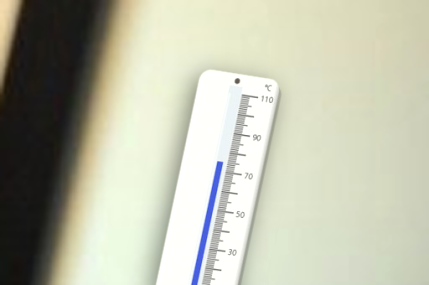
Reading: **75** °C
